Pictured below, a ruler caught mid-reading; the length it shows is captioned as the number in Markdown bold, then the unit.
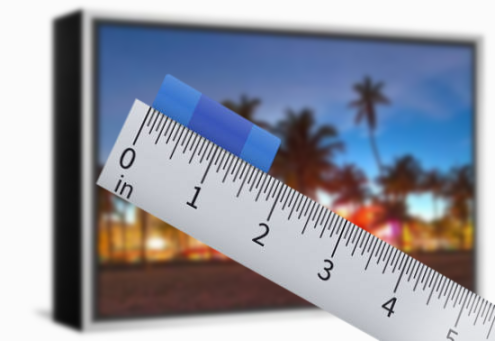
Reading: **1.75** in
